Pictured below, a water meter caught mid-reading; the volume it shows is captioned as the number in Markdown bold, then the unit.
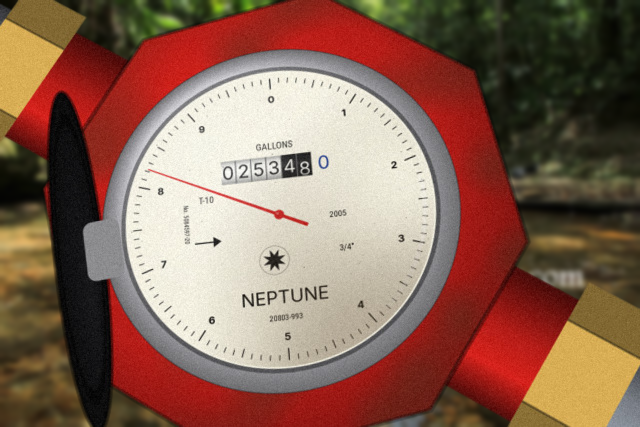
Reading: **253478.2** gal
